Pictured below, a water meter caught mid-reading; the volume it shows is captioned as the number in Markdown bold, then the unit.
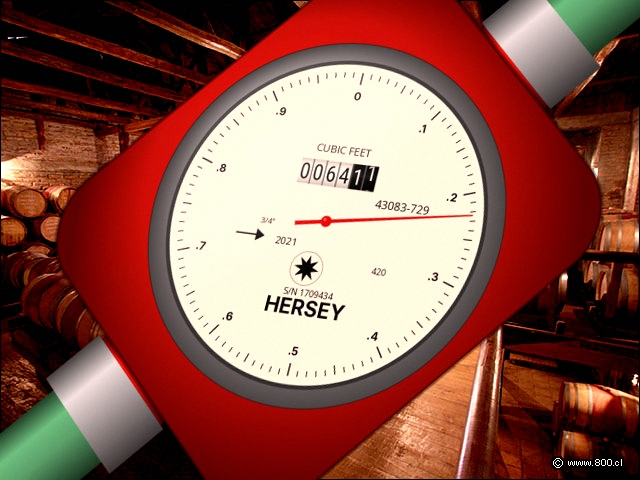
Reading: **6411.22** ft³
